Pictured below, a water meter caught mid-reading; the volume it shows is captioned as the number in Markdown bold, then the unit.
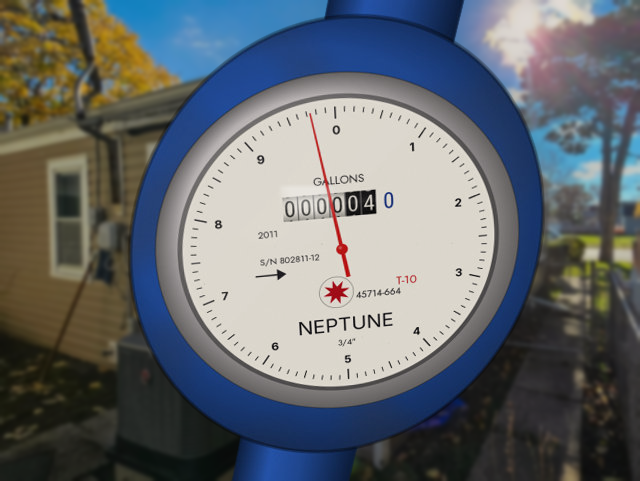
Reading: **39.7** gal
